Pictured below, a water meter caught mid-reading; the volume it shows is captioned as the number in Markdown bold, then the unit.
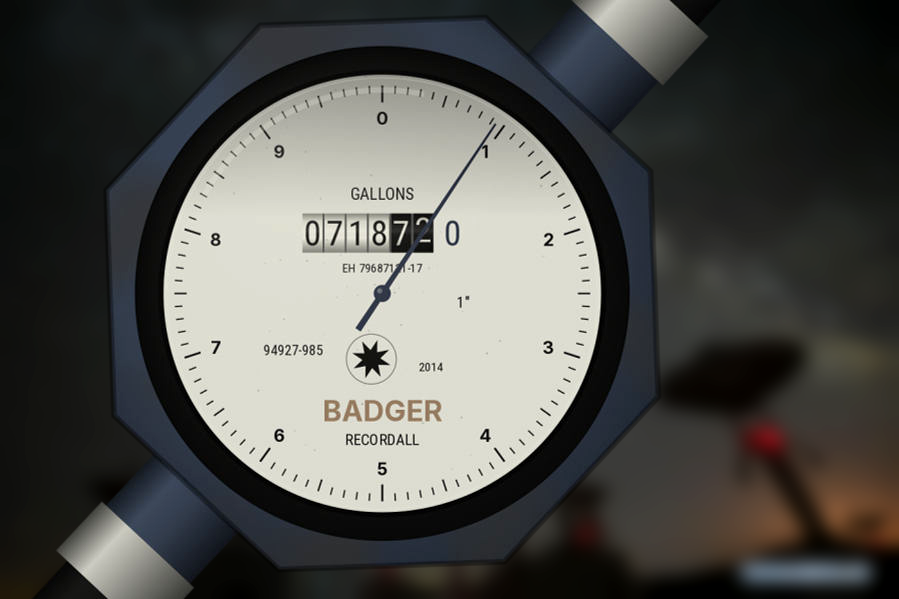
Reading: **718720.9** gal
